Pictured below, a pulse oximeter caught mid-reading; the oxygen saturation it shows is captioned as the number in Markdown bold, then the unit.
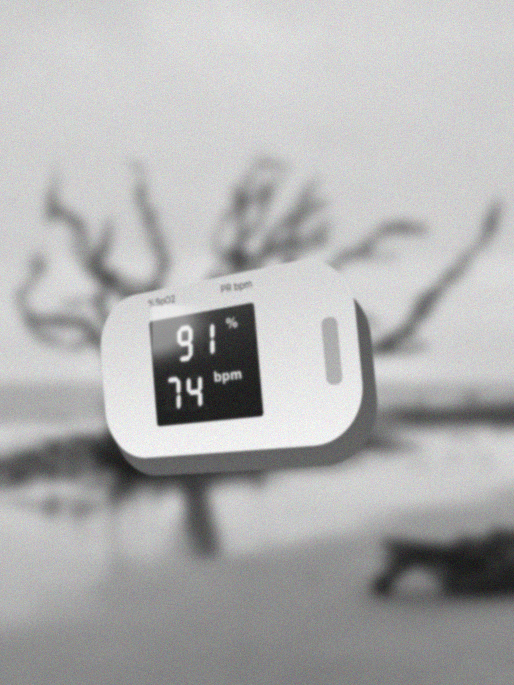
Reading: **91** %
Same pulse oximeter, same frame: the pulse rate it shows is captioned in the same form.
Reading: **74** bpm
